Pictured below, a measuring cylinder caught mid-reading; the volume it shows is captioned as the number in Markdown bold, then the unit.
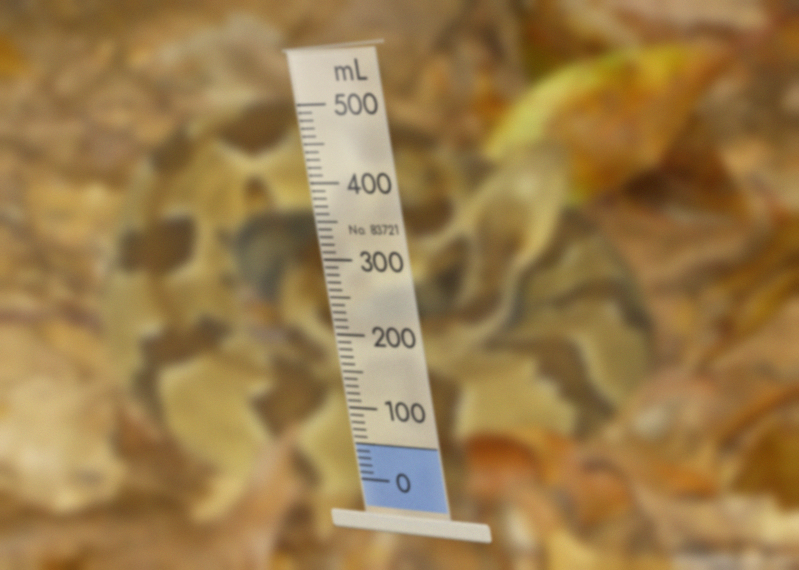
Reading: **50** mL
